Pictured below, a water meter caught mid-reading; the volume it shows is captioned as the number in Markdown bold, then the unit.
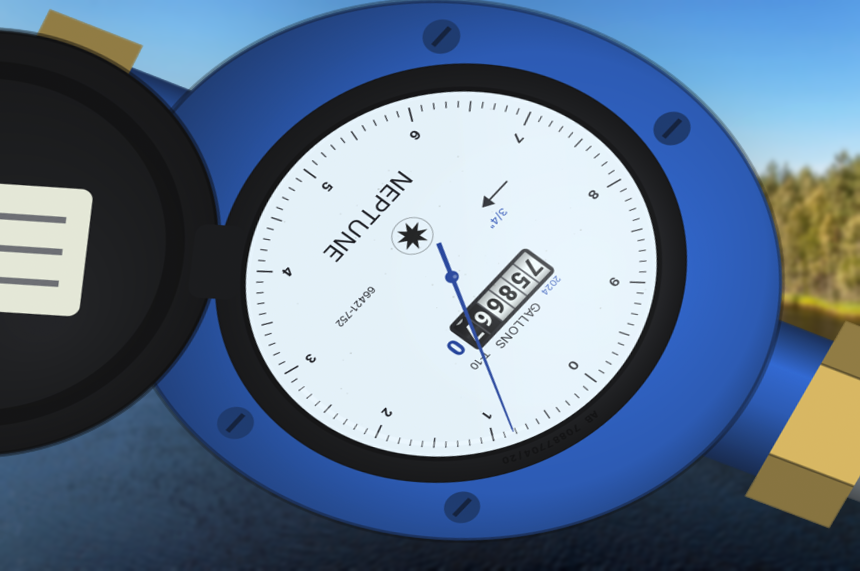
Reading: **7586670.8** gal
